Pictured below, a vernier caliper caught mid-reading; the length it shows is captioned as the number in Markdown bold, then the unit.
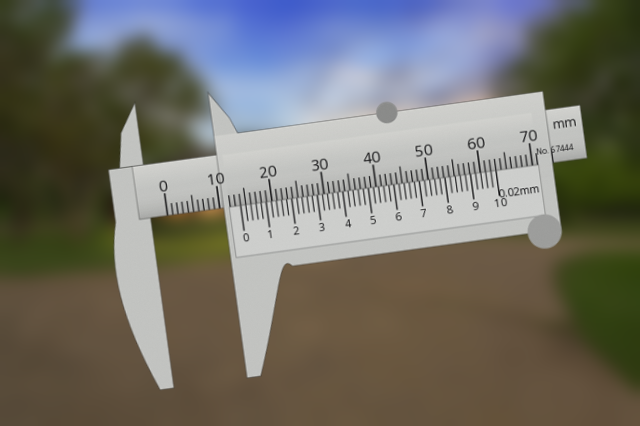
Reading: **14.0** mm
